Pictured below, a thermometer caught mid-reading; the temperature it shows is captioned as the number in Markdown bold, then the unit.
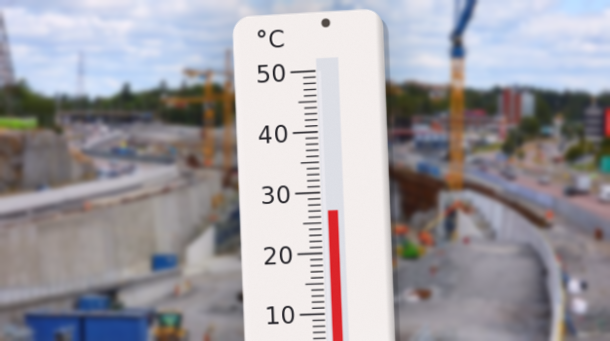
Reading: **27** °C
